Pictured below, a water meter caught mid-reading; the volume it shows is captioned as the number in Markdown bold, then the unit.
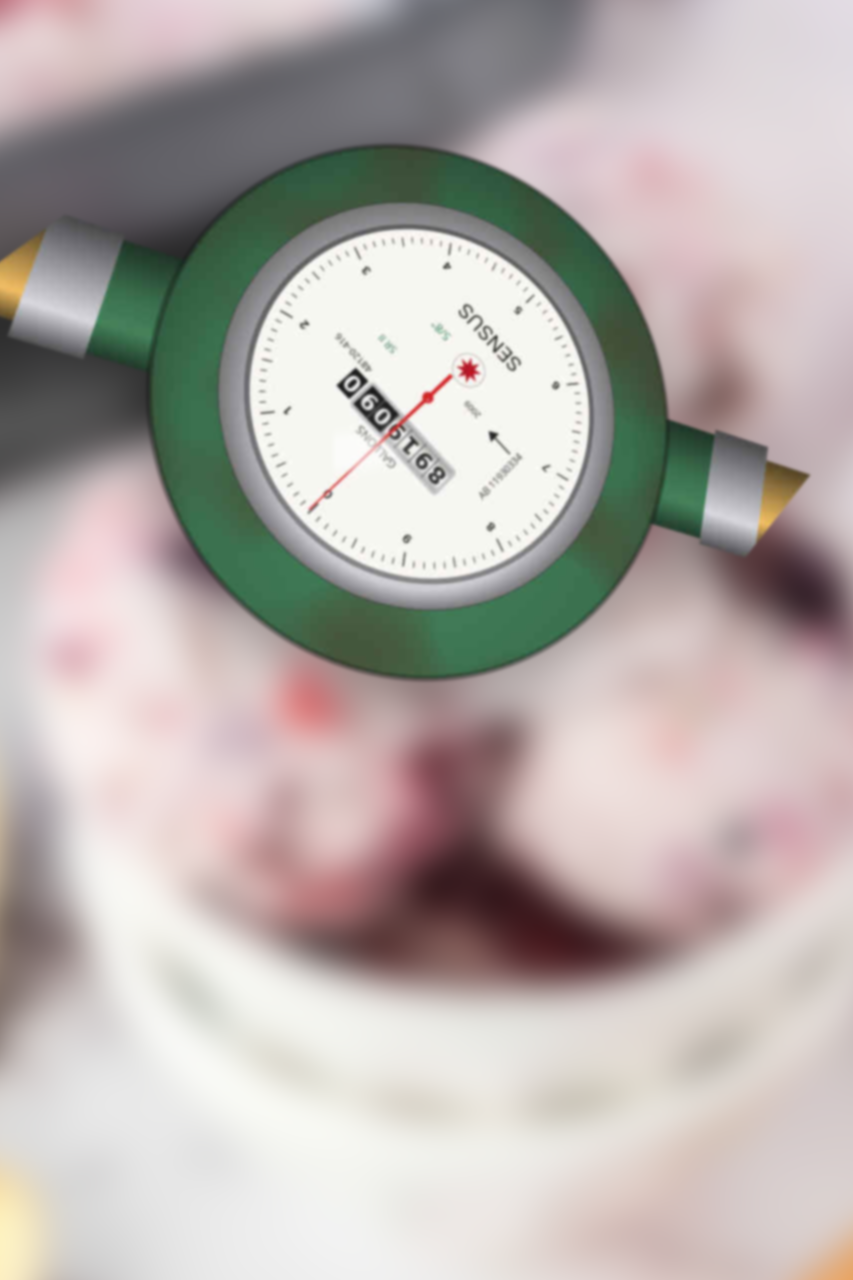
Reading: **8919090.0** gal
